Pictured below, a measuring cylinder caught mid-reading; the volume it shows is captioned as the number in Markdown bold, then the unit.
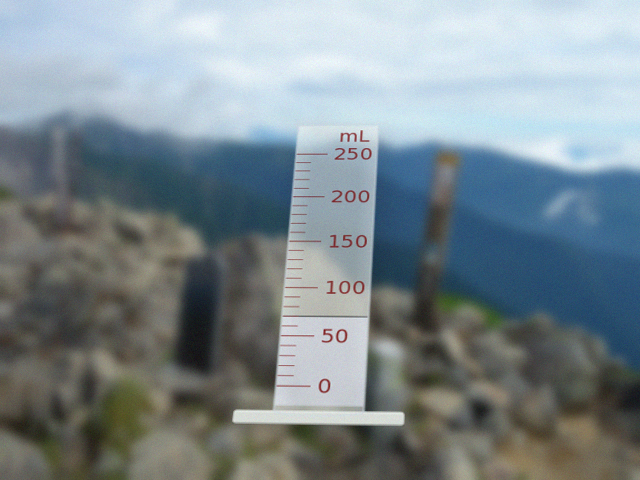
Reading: **70** mL
